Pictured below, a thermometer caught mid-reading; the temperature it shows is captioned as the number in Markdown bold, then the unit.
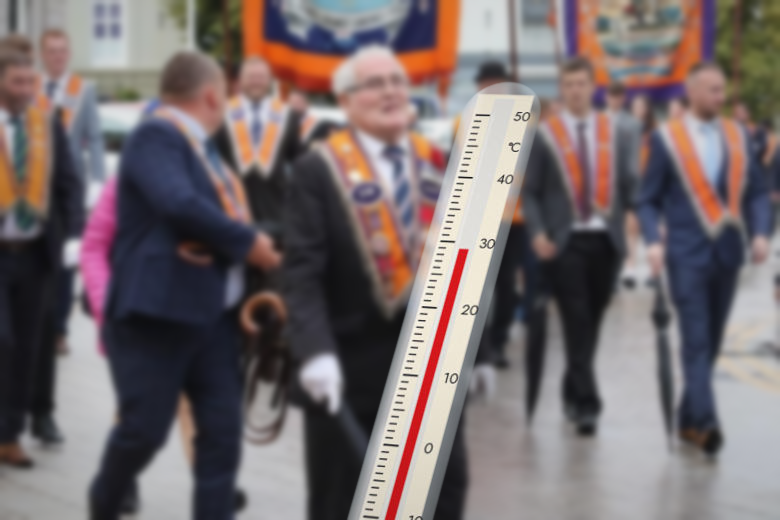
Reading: **29** °C
